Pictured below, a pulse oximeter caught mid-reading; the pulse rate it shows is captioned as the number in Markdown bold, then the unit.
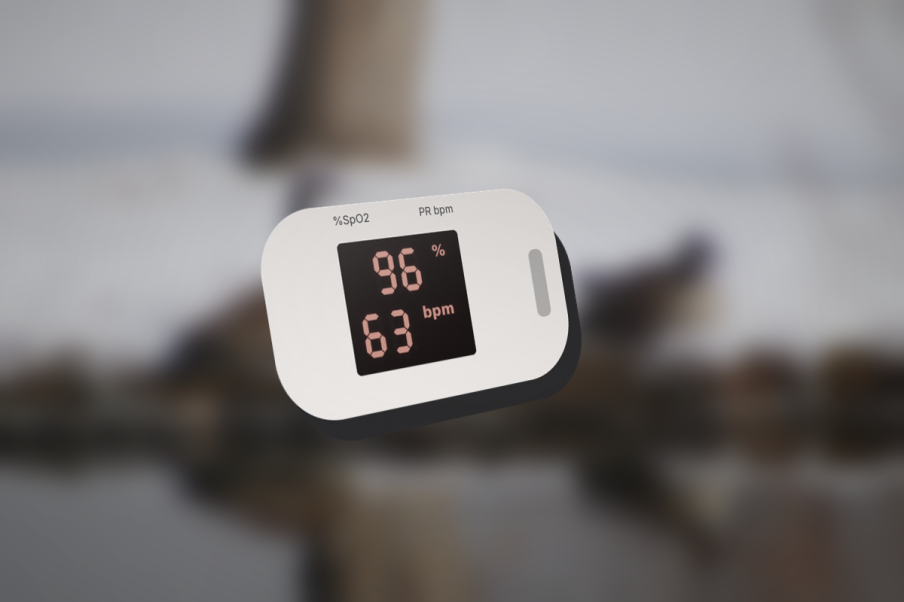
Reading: **63** bpm
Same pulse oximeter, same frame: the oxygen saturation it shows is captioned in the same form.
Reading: **96** %
